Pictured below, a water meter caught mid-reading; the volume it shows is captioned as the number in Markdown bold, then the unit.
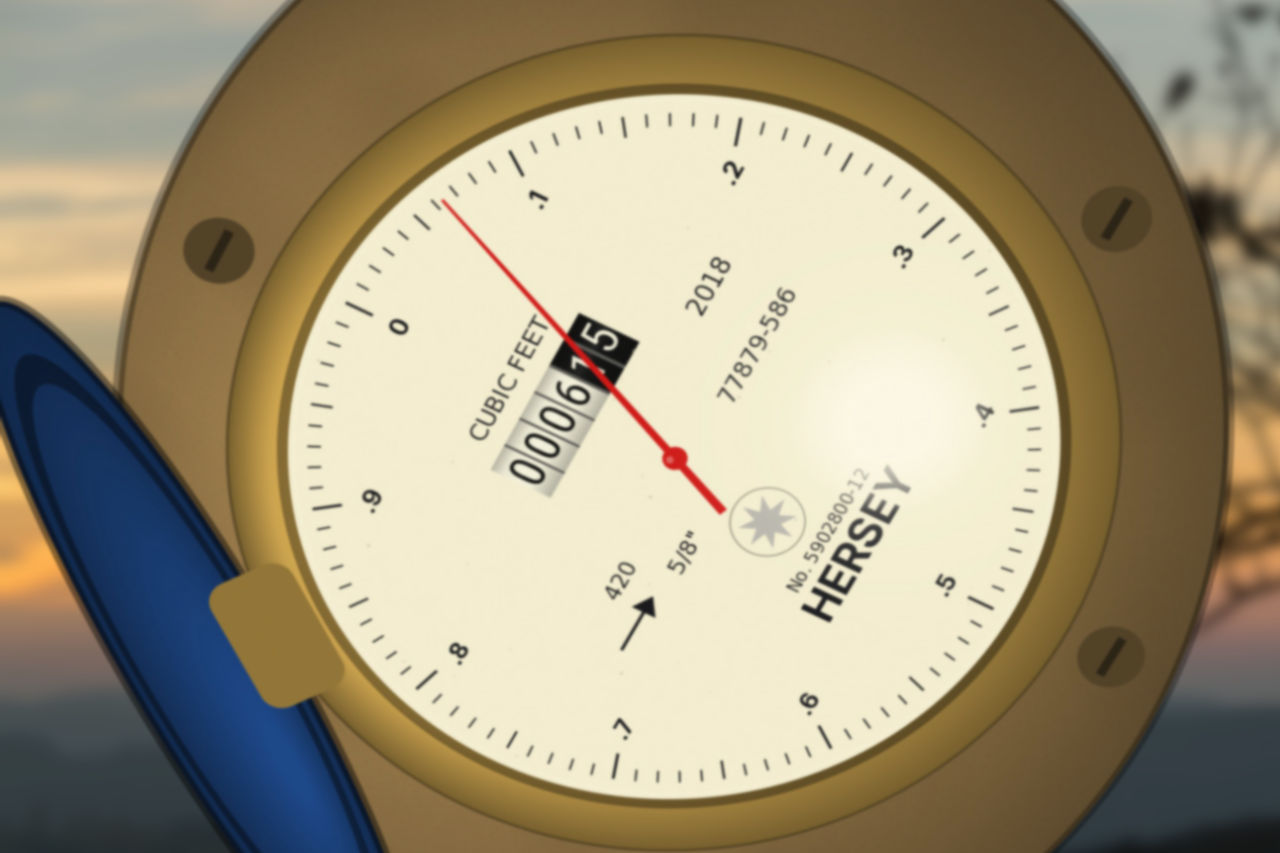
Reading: **615.06** ft³
